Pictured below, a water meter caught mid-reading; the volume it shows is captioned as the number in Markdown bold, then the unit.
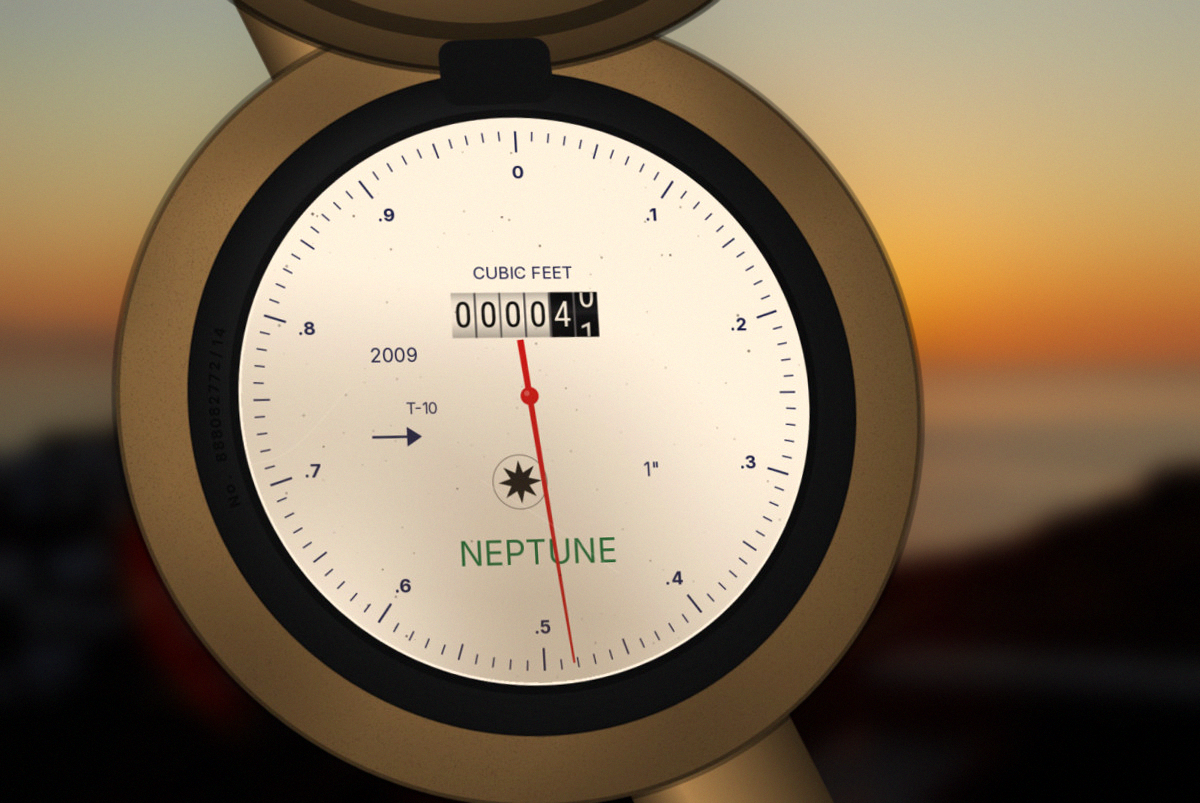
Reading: **40.48** ft³
